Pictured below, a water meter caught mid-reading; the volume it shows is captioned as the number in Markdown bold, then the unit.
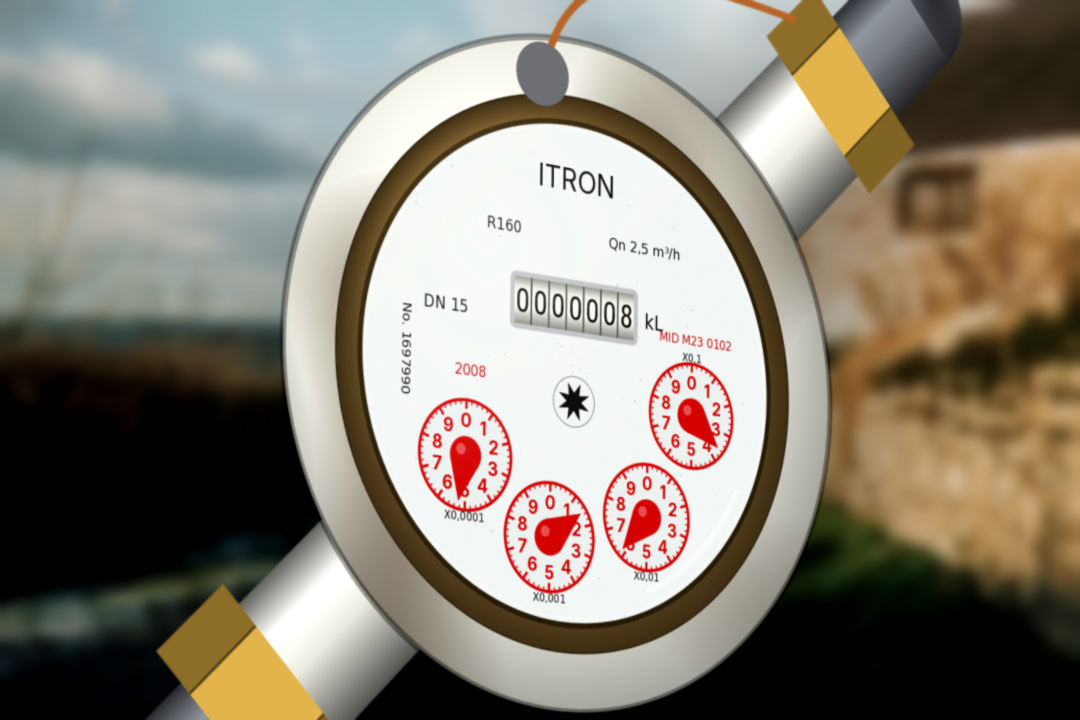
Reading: **8.3615** kL
